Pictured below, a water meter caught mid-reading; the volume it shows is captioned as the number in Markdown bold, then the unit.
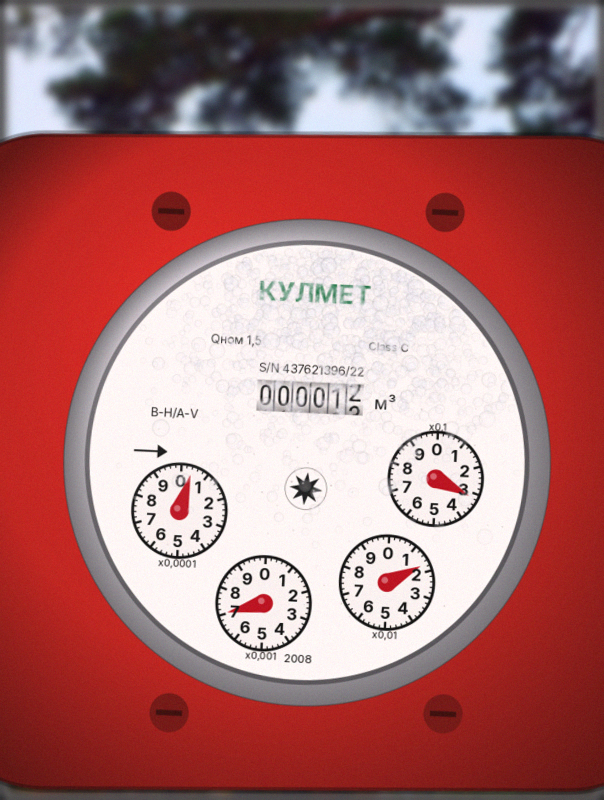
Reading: **12.3170** m³
